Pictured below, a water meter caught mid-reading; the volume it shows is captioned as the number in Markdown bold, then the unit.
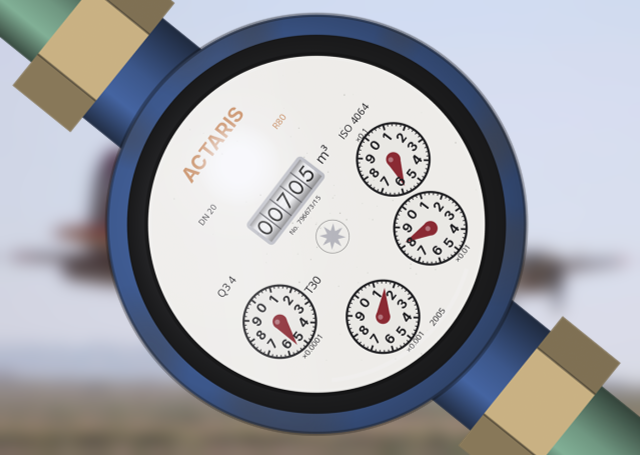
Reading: **705.5815** m³
